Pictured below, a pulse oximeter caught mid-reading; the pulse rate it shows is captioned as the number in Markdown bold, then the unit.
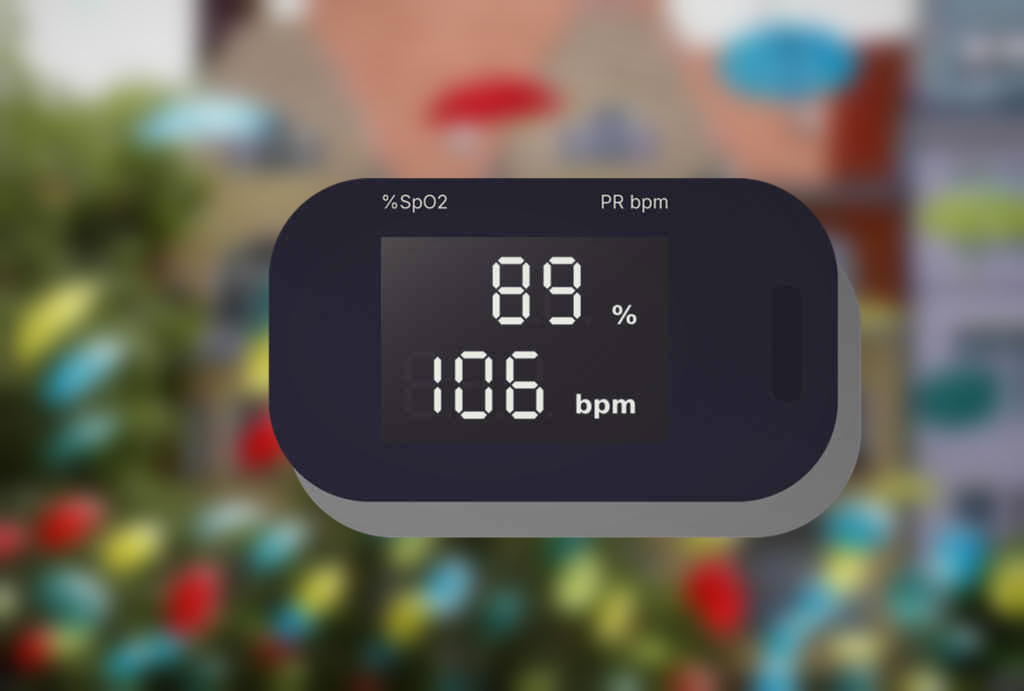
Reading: **106** bpm
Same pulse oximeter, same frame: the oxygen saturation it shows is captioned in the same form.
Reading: **89** %
